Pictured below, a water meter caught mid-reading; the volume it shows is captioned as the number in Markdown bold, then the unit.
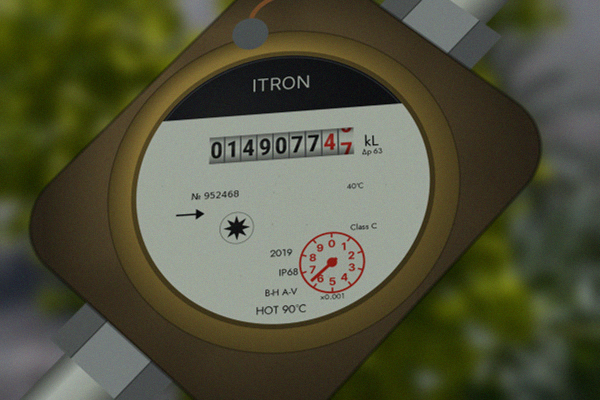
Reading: **149077.466** kL
